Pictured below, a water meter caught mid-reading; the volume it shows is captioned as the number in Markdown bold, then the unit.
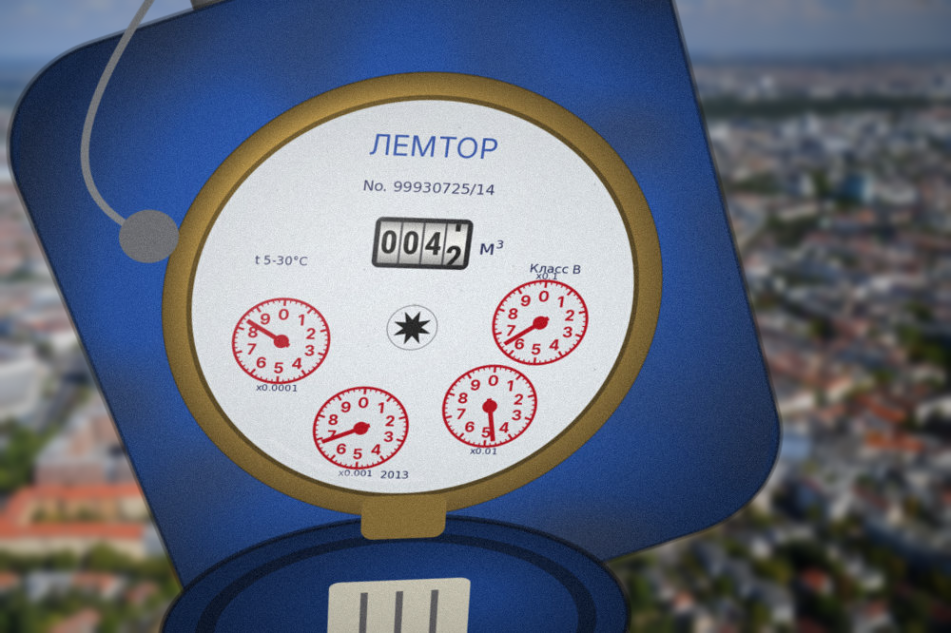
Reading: **41.6468** m³
